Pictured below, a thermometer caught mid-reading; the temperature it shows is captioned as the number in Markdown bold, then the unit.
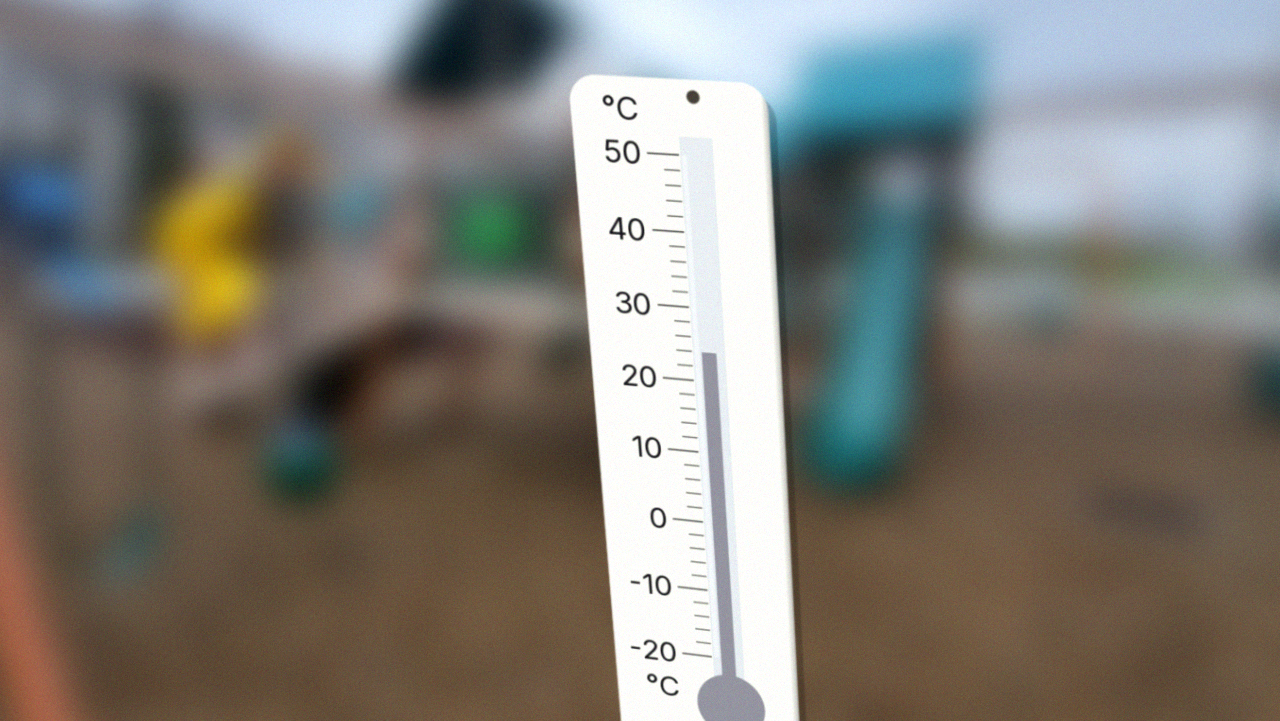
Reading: **24** °C
